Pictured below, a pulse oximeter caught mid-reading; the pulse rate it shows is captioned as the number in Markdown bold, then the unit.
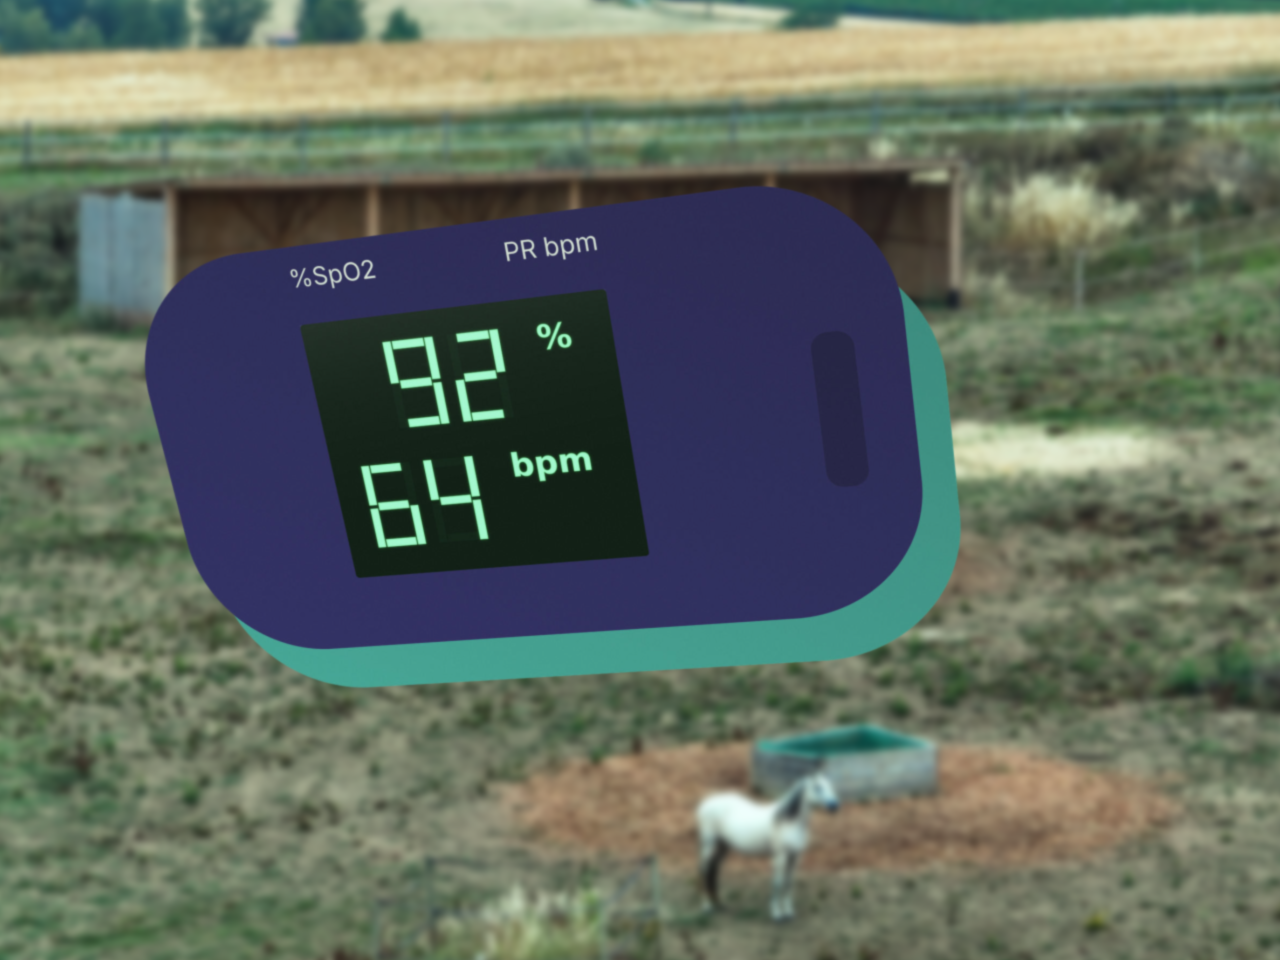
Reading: **64** bpm
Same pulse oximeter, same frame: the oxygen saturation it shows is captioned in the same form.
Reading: **92** %
